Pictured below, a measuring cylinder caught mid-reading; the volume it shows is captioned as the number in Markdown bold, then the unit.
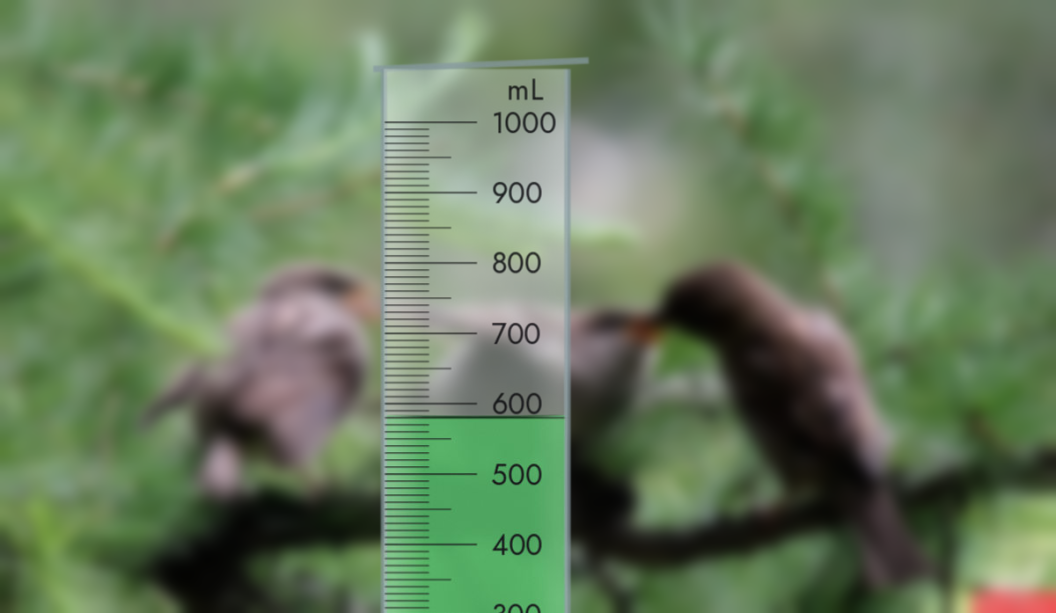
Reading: **580** mL
